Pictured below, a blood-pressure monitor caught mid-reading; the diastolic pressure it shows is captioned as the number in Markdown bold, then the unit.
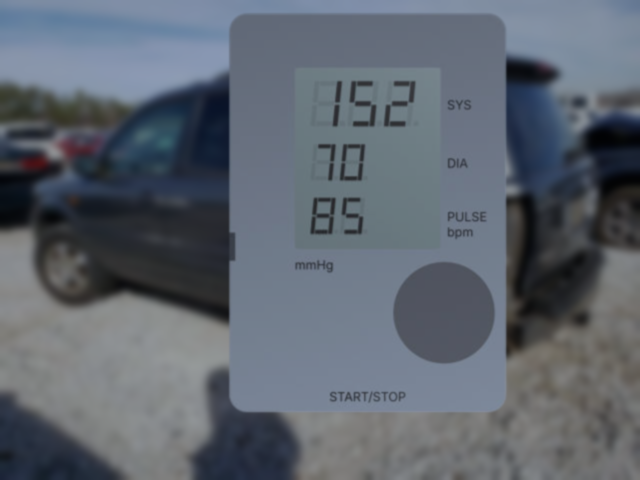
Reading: **70** mmHg
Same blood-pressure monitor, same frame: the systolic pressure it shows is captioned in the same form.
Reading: **152** mmHg
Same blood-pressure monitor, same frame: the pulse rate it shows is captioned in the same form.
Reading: **85** bpm
